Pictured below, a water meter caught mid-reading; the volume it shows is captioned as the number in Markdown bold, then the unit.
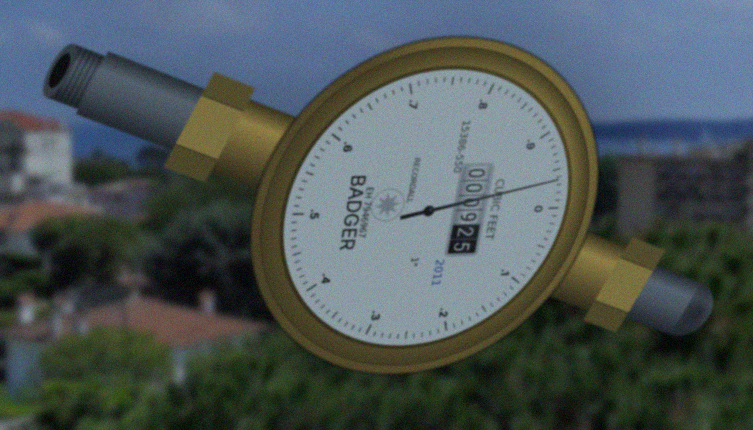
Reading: **924.96** ft³
